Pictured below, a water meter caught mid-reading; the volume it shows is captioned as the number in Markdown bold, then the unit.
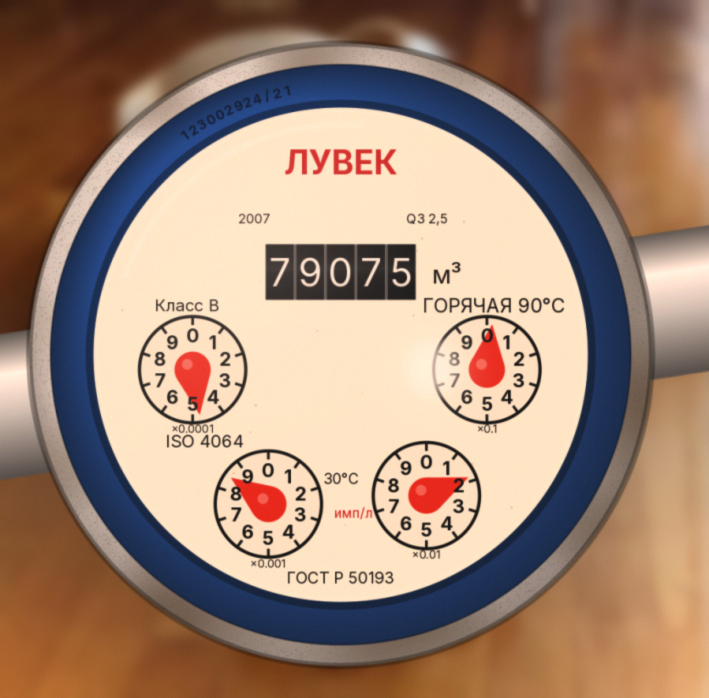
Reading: **79075.0184** m³
